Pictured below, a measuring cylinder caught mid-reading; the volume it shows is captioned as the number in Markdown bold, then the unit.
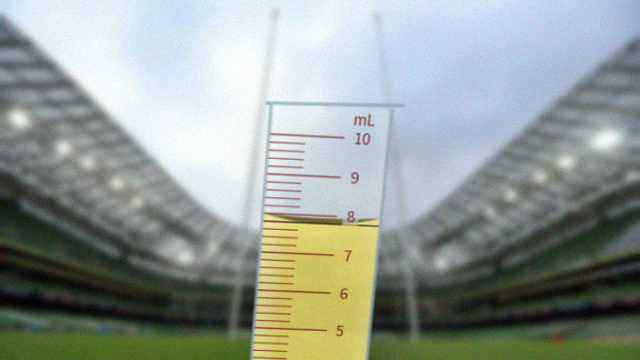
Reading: **7.8** mL
